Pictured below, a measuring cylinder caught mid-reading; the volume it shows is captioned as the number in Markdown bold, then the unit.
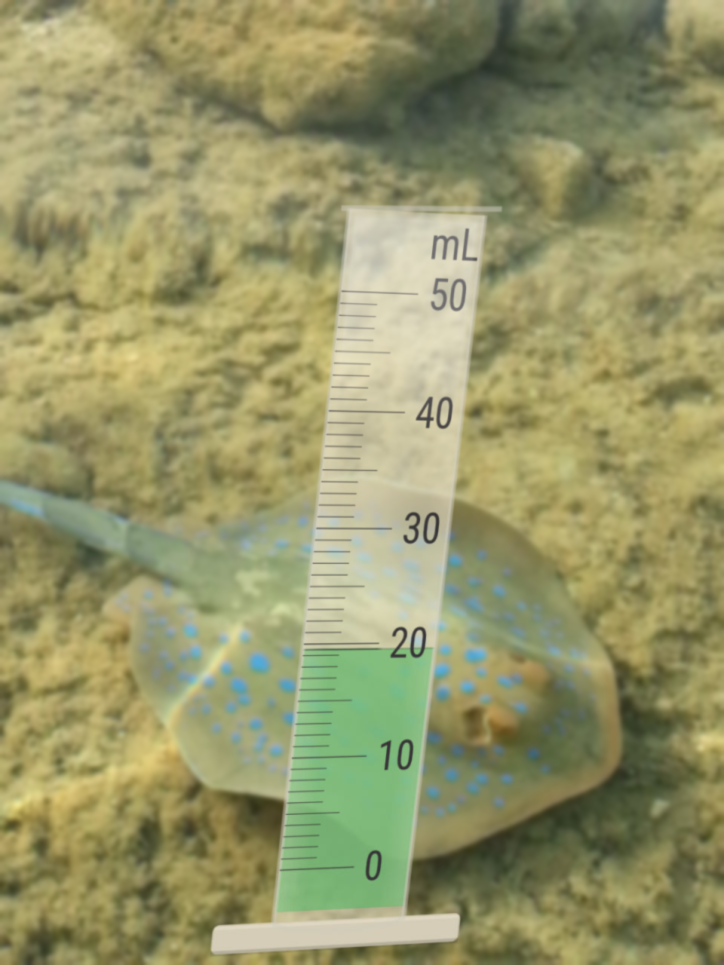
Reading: **19.5** mL
